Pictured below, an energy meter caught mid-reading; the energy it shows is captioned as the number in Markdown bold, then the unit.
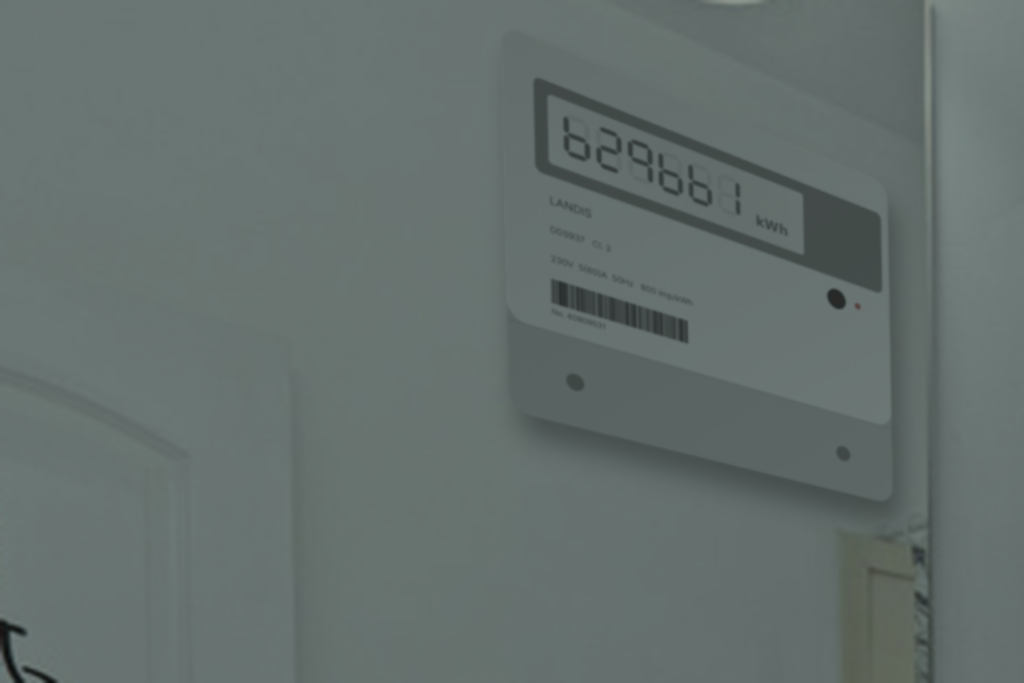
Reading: **629661** kWh
